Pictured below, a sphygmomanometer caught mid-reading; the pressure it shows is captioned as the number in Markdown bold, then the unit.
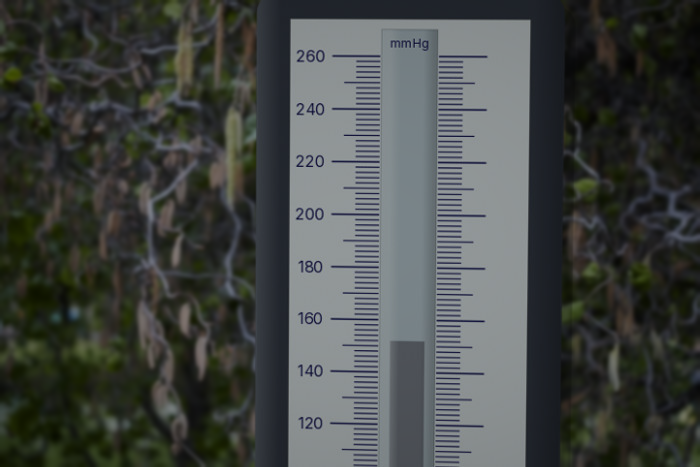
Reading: **152** mmHg
